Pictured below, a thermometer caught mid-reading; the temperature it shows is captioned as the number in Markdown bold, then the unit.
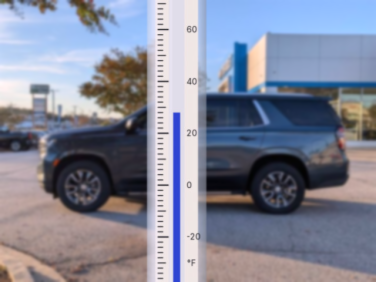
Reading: **28** °F
